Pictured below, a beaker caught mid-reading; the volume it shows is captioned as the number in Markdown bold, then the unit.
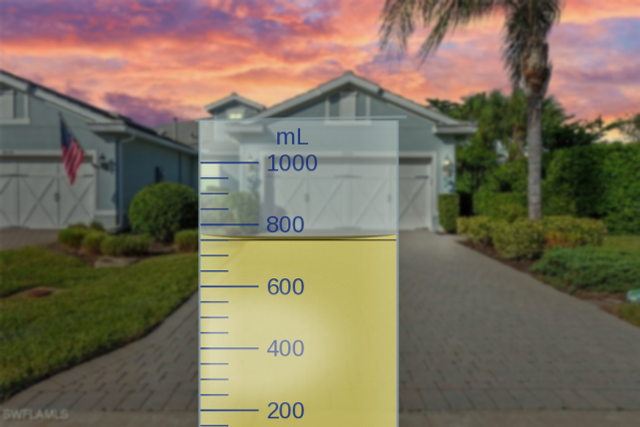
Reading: **750** mL
